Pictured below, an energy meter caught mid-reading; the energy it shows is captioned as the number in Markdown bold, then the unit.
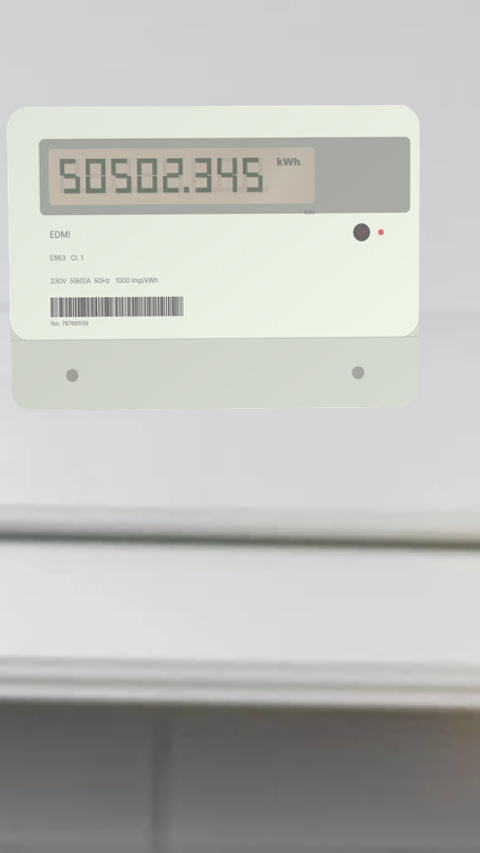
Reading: **50502.345** kWh
